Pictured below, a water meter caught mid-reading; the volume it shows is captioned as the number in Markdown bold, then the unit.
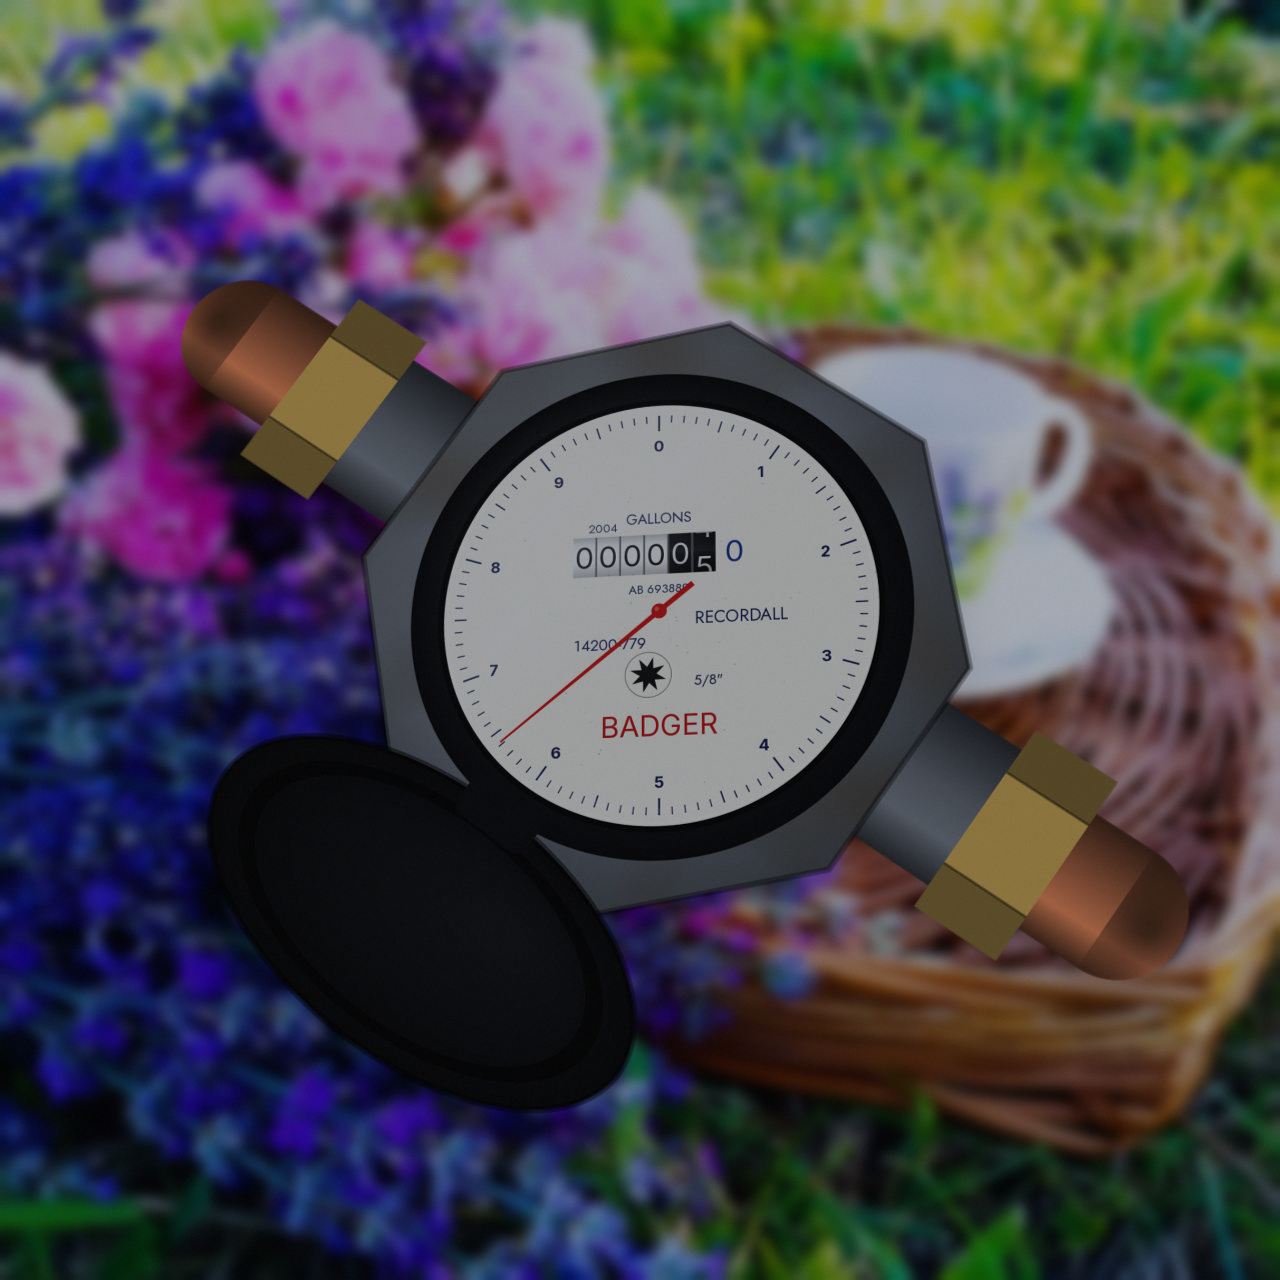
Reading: **46.4** gal
